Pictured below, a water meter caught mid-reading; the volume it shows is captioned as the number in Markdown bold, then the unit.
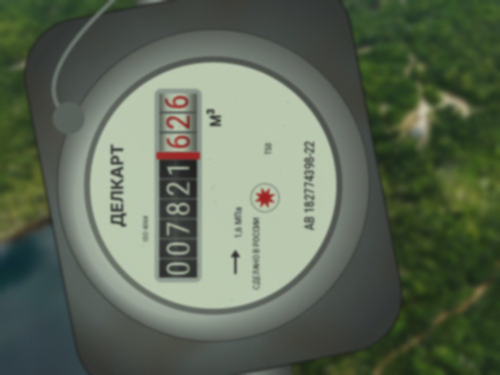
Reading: **7821.626** m³
